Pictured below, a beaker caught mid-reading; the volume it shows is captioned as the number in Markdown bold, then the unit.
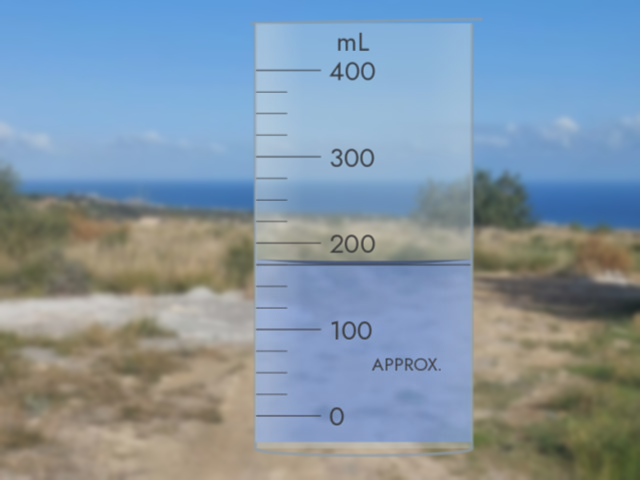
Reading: **175** mL
